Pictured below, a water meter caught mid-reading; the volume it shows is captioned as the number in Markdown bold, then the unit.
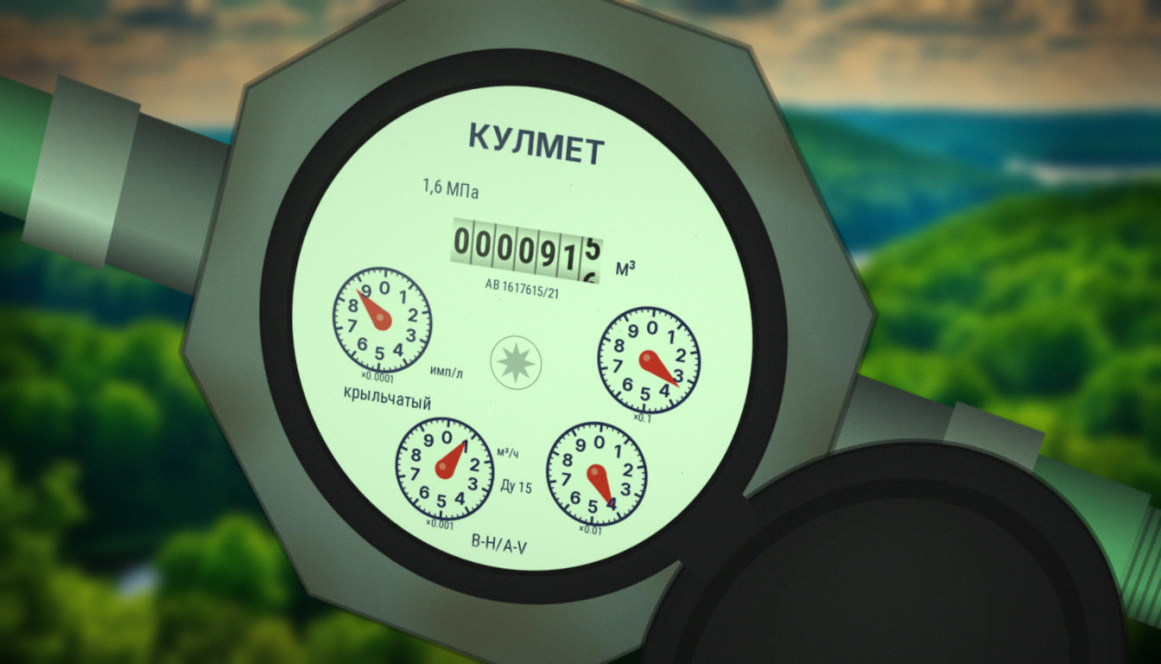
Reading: **915.3408** m³
